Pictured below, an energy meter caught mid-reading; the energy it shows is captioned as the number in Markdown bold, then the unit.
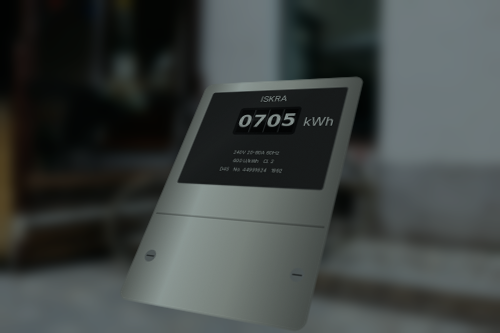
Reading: **705** kWh
